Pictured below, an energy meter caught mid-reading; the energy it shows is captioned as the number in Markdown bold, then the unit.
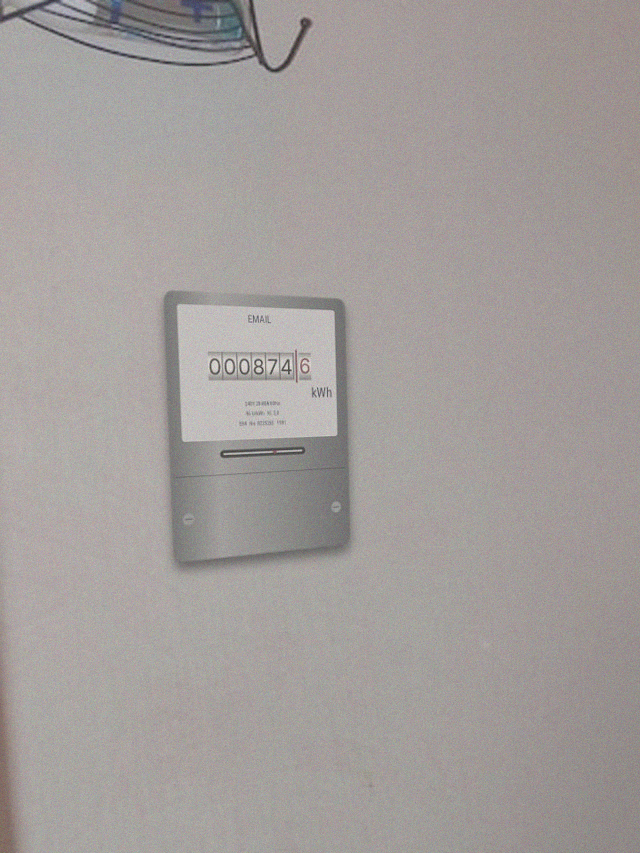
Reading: **874.6** kWh
